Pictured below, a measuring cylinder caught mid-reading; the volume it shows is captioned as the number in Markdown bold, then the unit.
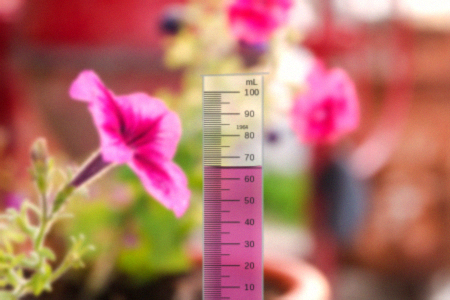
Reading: **65** mL
